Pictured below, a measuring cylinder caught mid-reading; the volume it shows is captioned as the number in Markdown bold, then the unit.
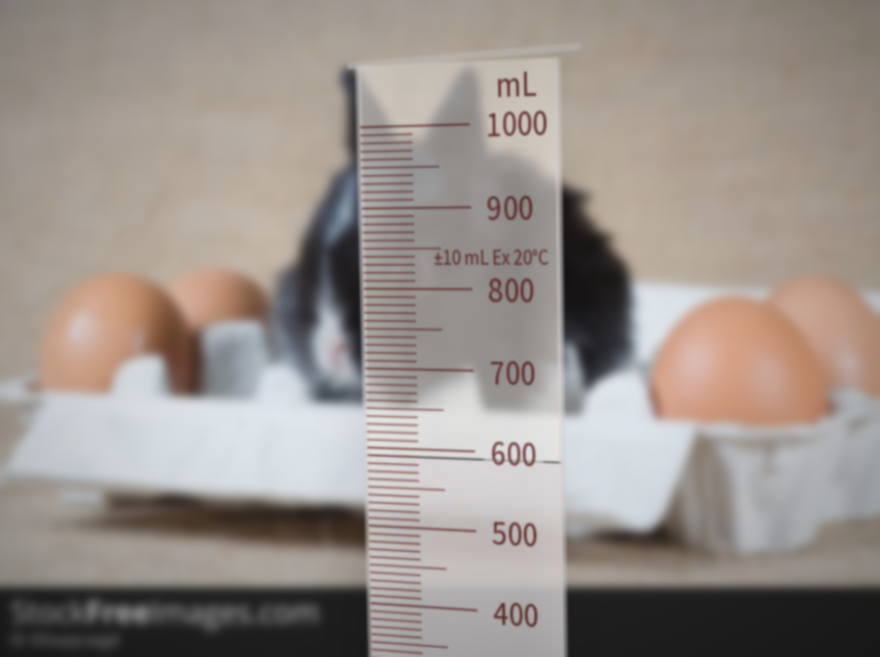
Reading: **590** mL
